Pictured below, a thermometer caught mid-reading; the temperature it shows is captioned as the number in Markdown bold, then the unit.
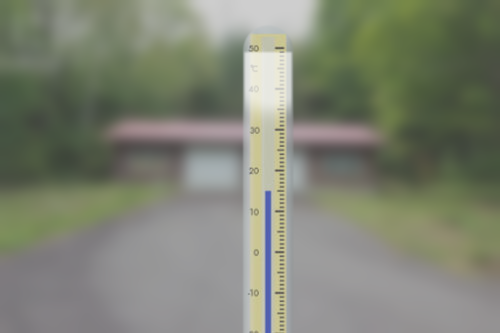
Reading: **15** °C
